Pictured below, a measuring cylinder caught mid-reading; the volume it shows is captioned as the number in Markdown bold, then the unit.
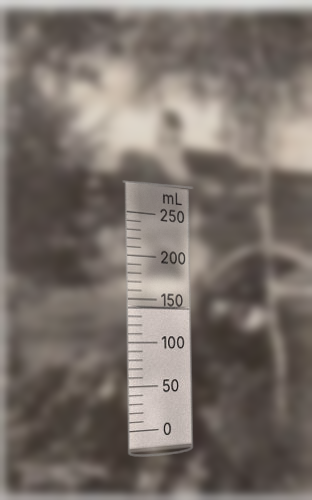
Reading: **140** mL
